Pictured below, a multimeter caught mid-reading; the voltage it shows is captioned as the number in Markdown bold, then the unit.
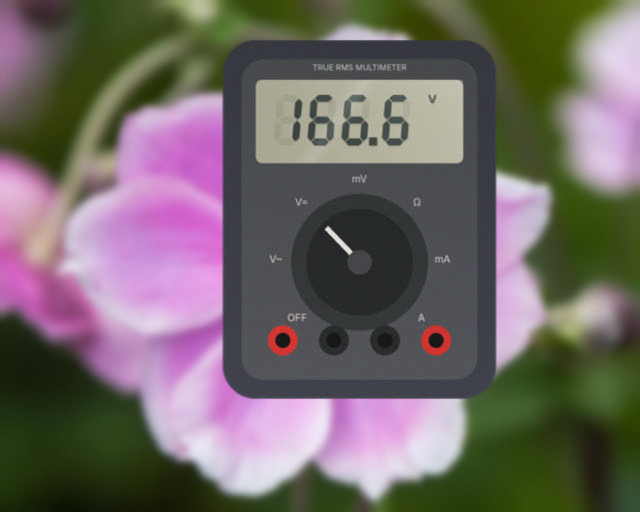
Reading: **166.6** V
